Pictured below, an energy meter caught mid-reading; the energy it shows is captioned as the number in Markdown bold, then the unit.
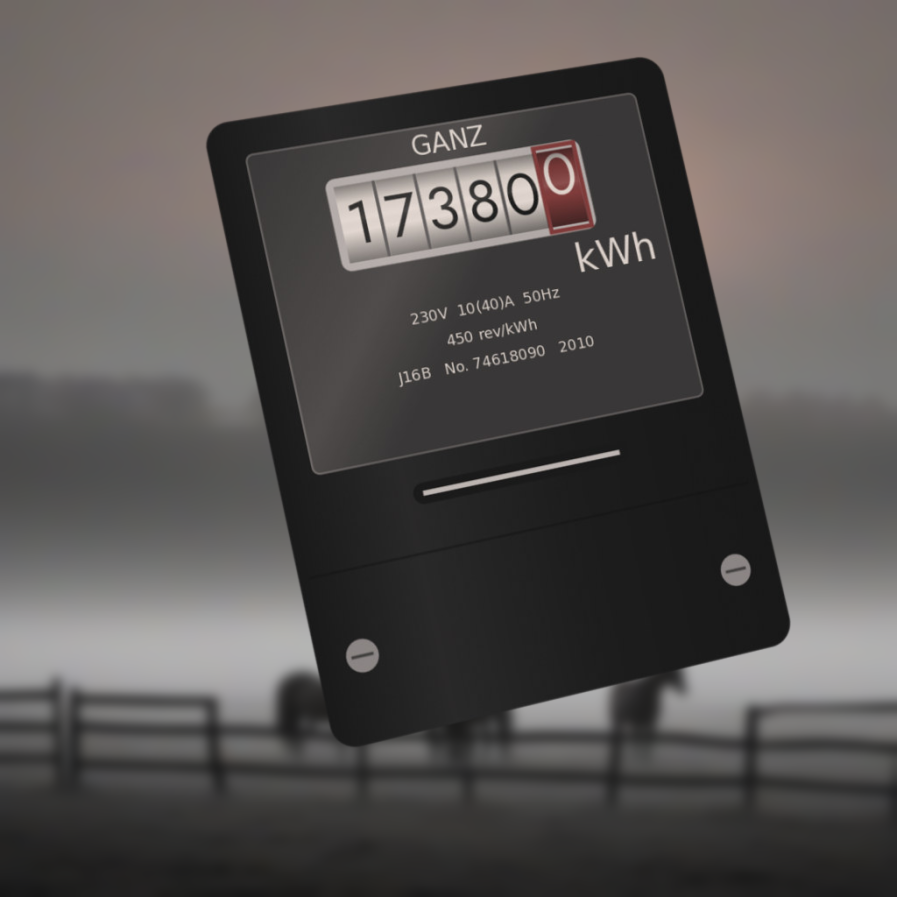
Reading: **17380.0** kWh
